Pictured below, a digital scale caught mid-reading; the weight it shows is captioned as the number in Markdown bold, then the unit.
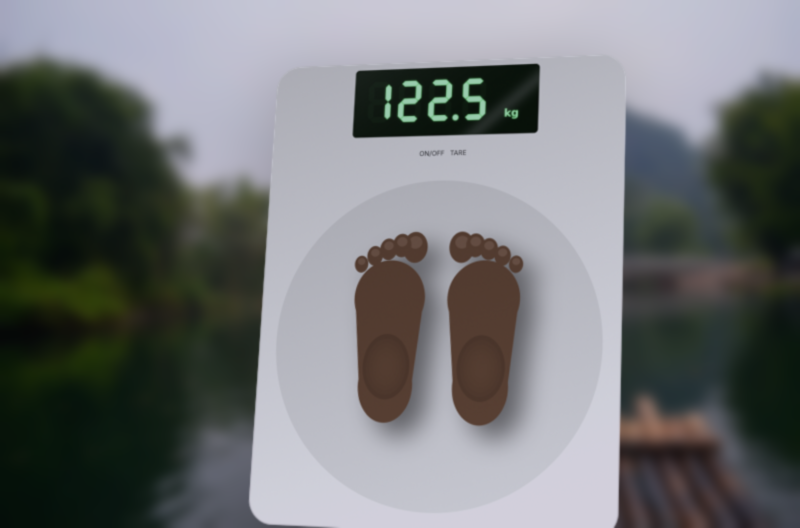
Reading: **122.5** kg
